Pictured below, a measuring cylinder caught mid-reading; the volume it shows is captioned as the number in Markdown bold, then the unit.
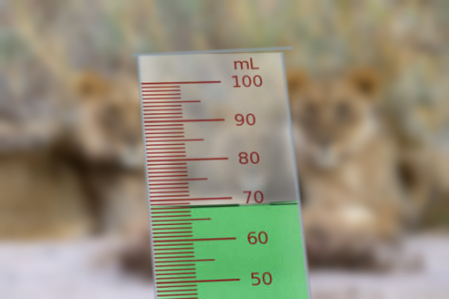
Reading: **68** mL
